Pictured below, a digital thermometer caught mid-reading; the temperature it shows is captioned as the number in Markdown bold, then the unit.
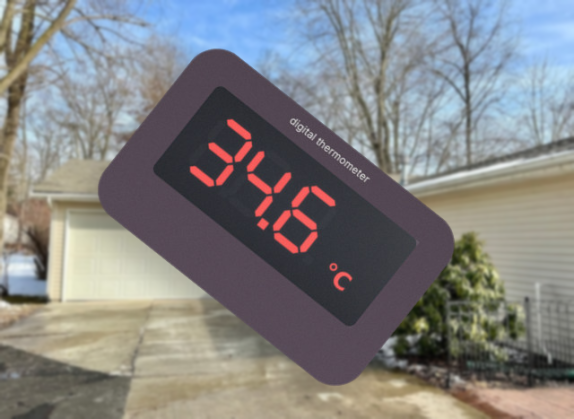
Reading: **34.6** °C
